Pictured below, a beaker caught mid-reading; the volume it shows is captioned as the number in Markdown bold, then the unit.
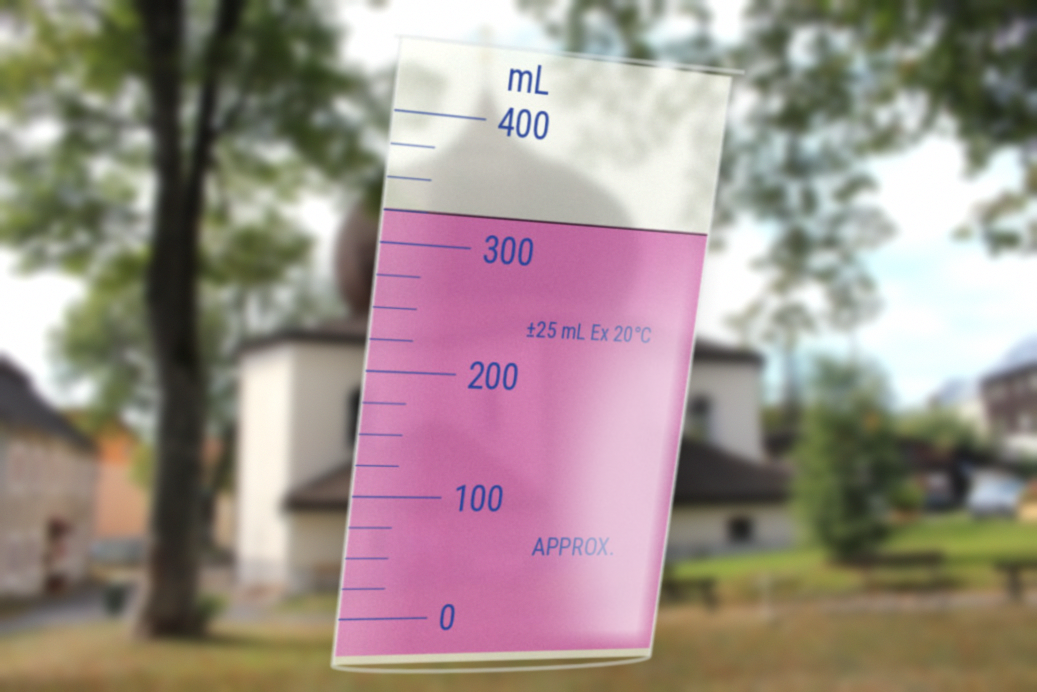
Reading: **325** mL
